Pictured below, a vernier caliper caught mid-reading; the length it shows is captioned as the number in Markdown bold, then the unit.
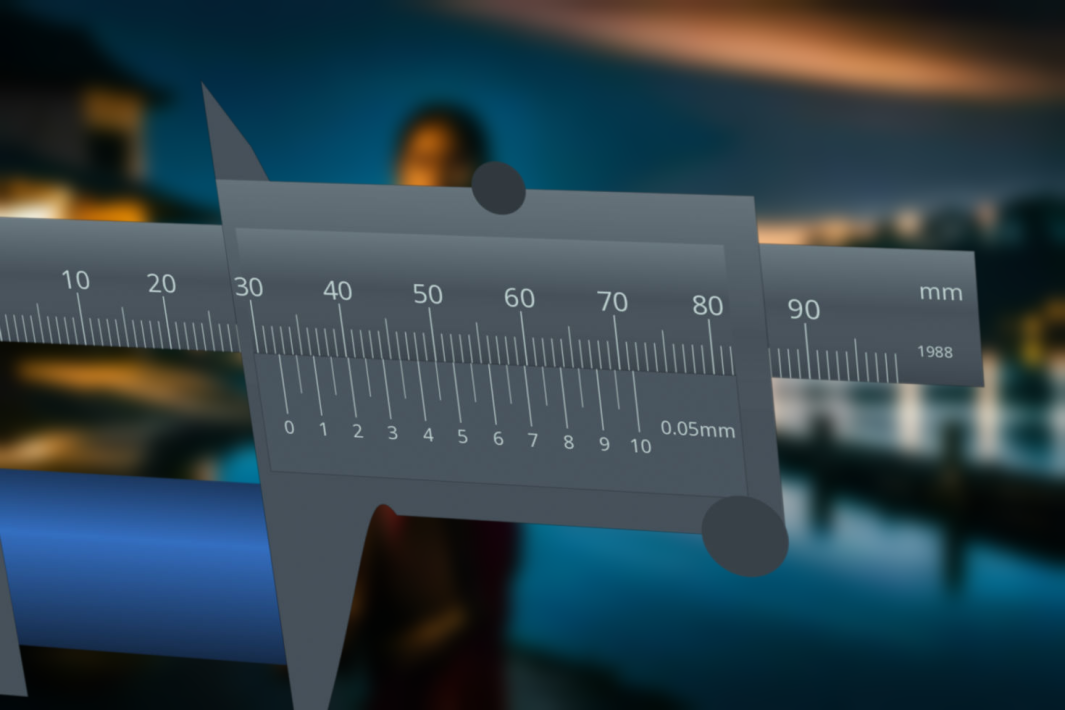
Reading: **32.4** mm
